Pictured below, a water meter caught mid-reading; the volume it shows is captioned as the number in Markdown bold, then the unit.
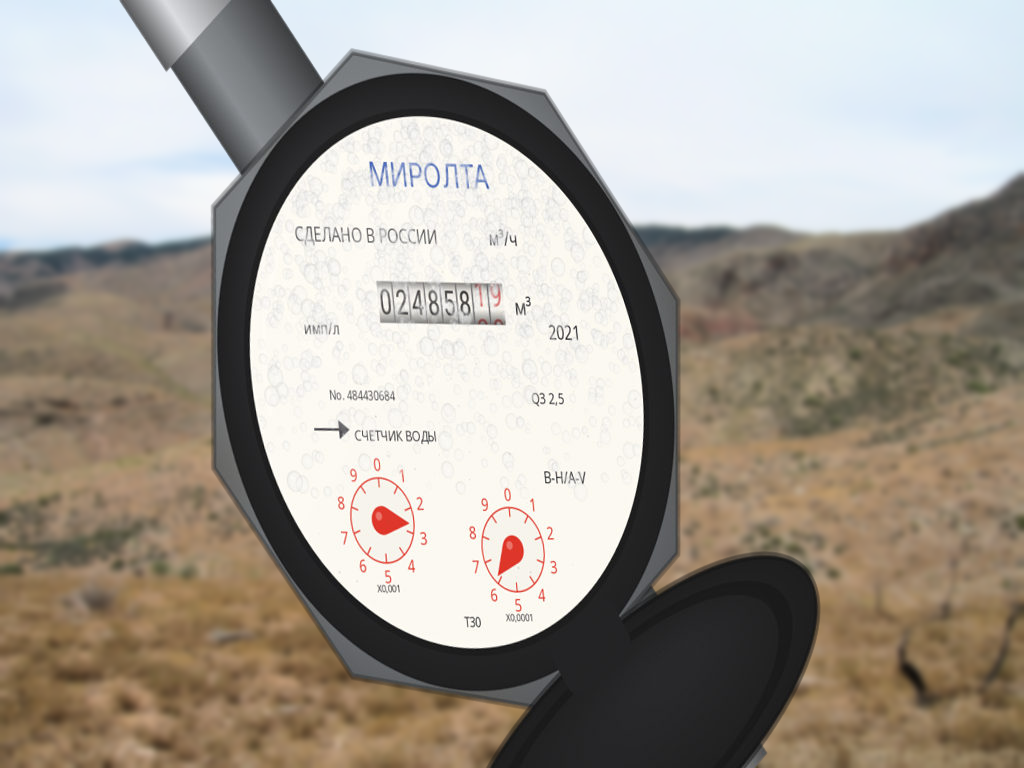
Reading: **24858.1926** m³
